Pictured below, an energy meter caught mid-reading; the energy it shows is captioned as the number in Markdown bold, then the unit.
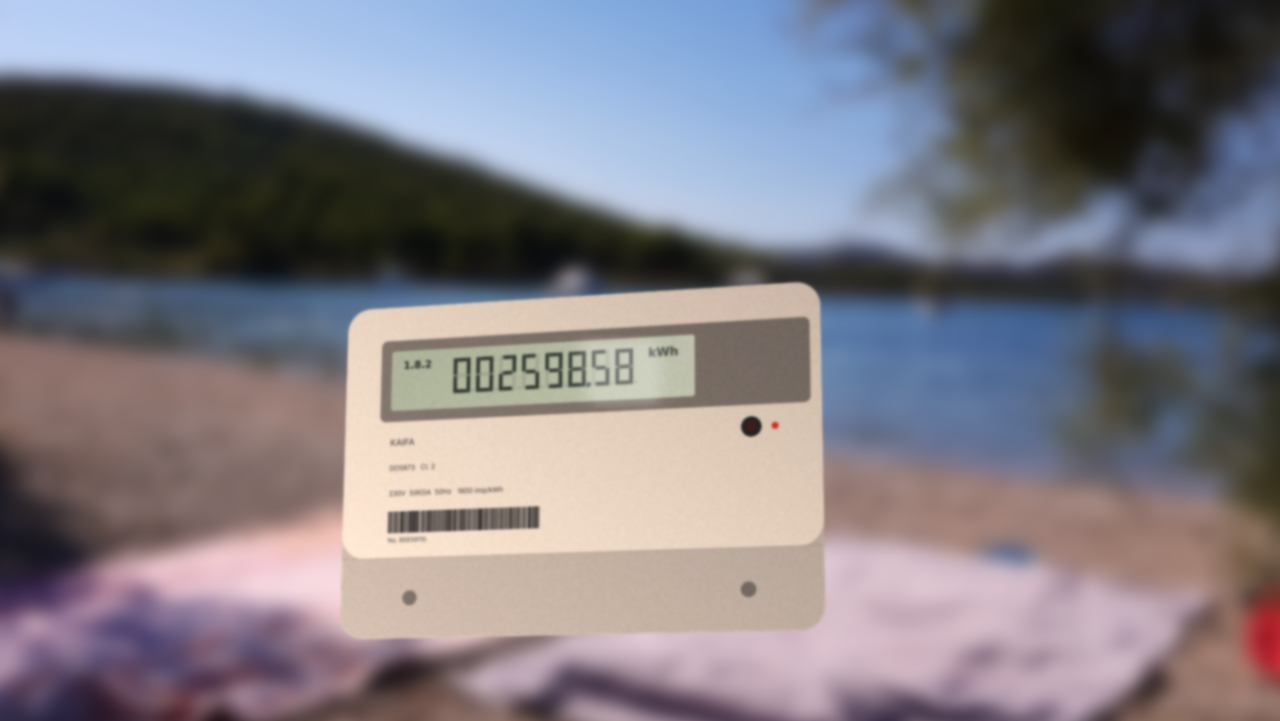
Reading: **2598.58** kWh
